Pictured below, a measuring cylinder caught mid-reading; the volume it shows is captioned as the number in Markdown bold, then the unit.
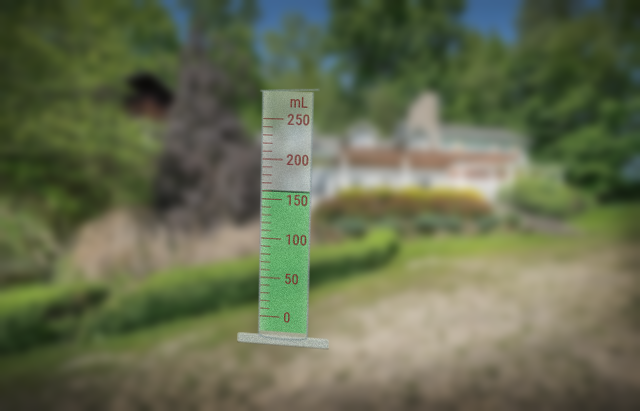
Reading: **160** mL
